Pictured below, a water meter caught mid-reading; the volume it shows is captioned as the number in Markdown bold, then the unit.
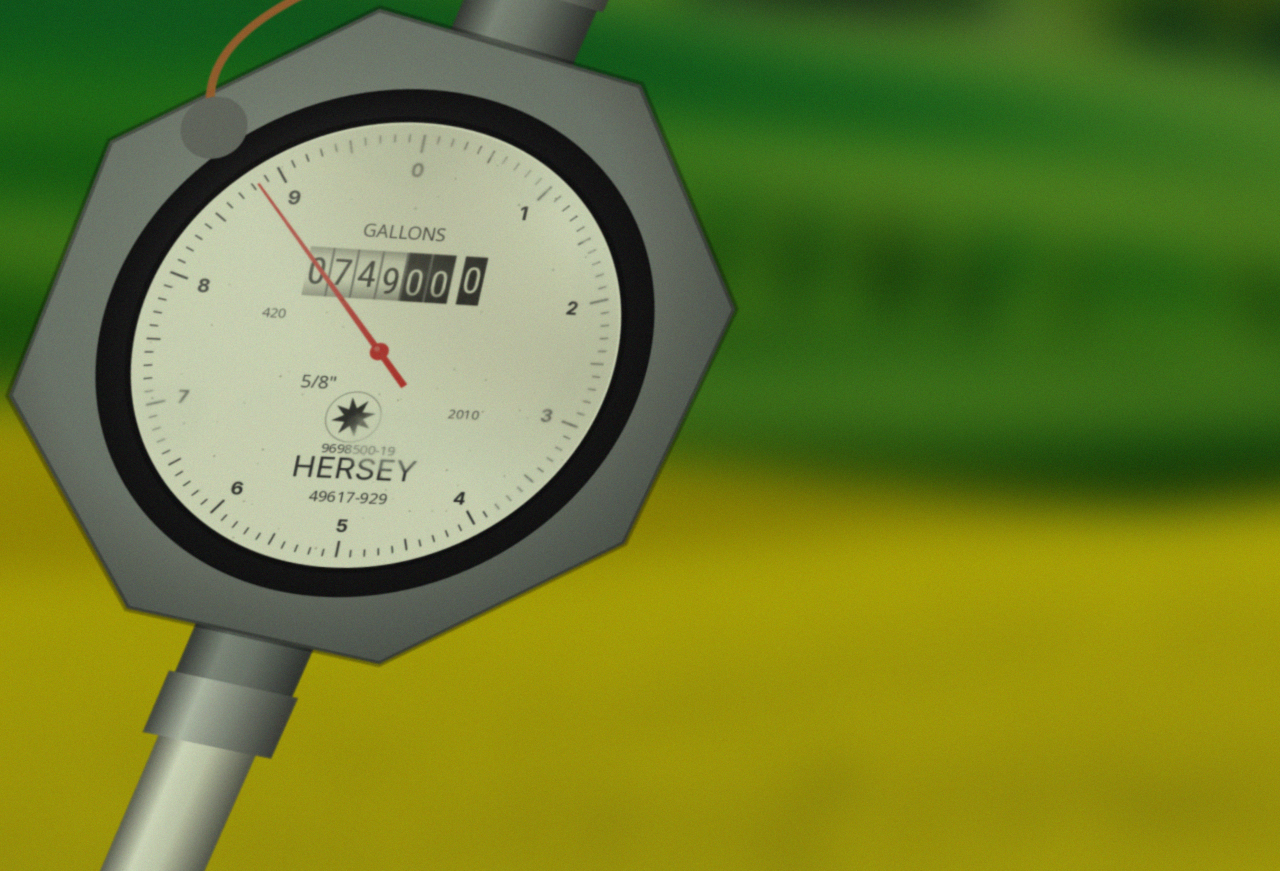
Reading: **748998.8** gal
